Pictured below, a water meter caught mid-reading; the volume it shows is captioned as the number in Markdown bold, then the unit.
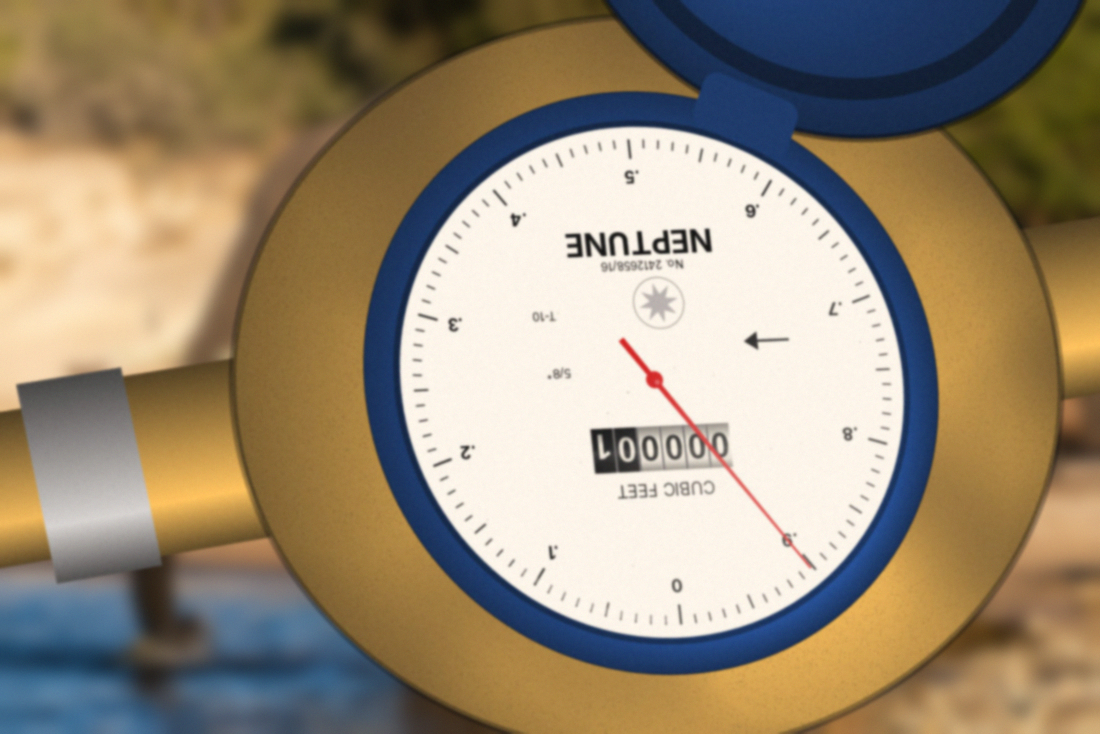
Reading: **0.90** ft³
